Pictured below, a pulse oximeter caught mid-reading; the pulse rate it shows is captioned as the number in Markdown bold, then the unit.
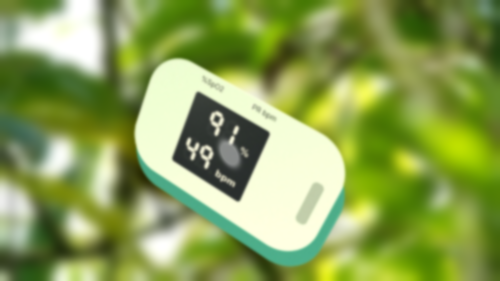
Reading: **49** bpm
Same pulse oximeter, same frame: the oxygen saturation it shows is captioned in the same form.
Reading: **91** %
